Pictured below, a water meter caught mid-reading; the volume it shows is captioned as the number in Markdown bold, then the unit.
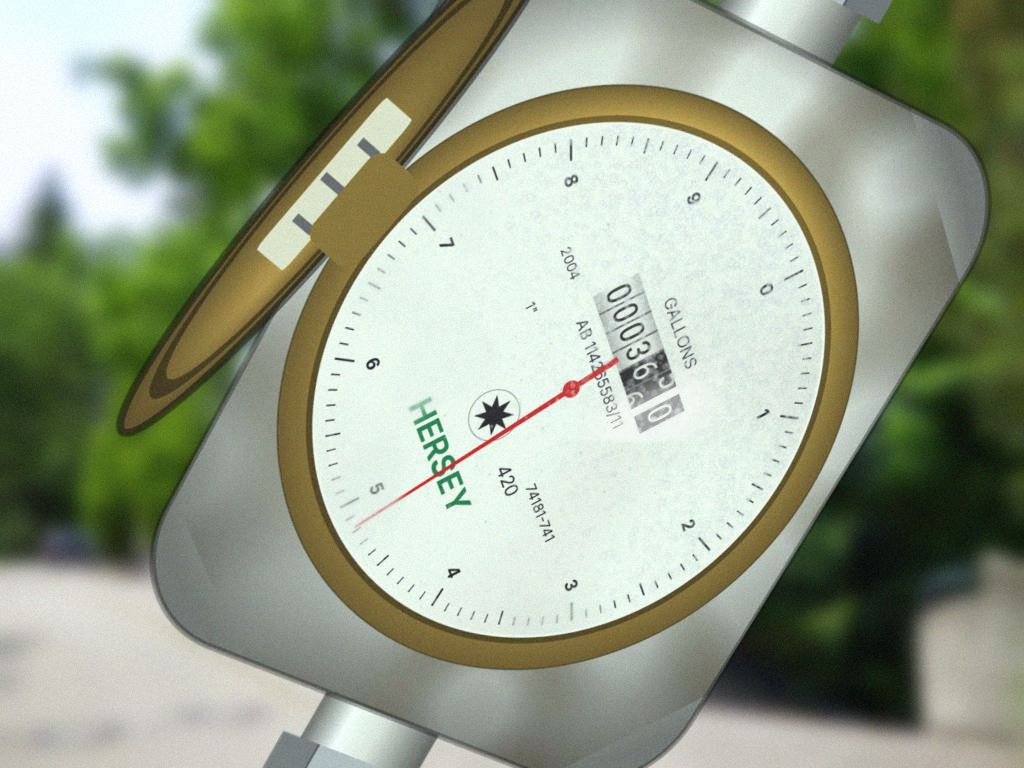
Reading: **3654.8** gal
